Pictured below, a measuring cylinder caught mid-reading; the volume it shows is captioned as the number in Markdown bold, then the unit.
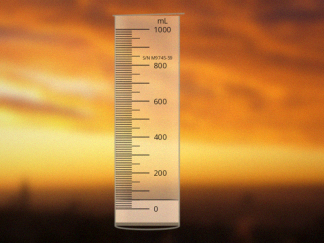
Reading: **50** mL
